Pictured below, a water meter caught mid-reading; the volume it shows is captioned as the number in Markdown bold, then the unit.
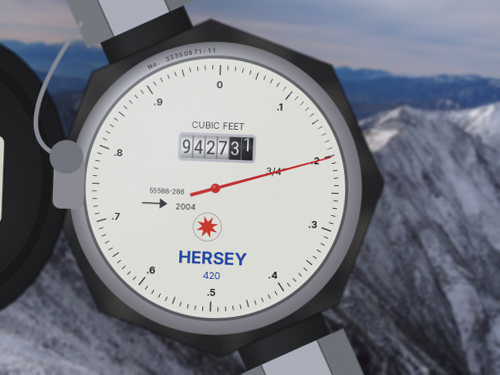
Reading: **942731.20** ft³
